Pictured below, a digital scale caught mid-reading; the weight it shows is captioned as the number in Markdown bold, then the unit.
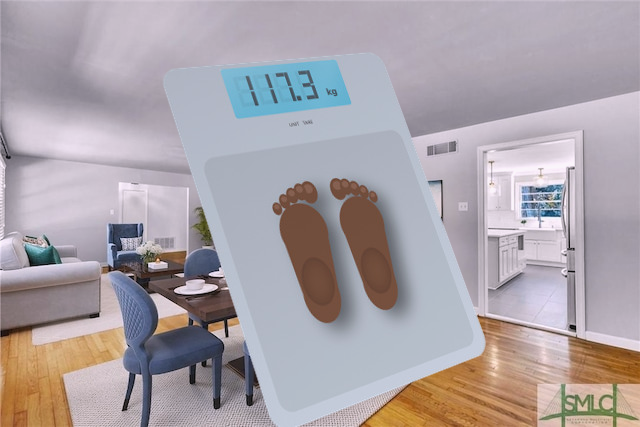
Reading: **117.3** kg
